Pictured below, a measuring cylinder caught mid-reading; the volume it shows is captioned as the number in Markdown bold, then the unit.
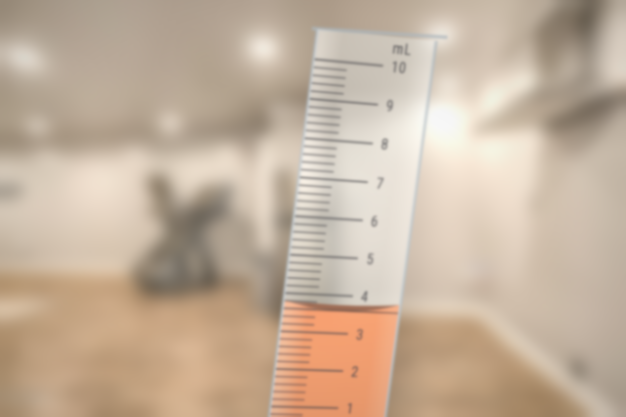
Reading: **3.6** mL
